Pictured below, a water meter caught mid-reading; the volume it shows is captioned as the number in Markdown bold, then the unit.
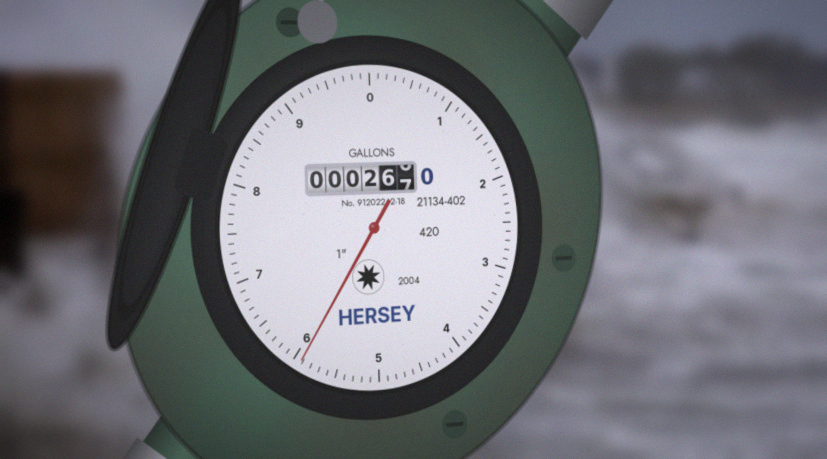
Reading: **2665.9** gal
